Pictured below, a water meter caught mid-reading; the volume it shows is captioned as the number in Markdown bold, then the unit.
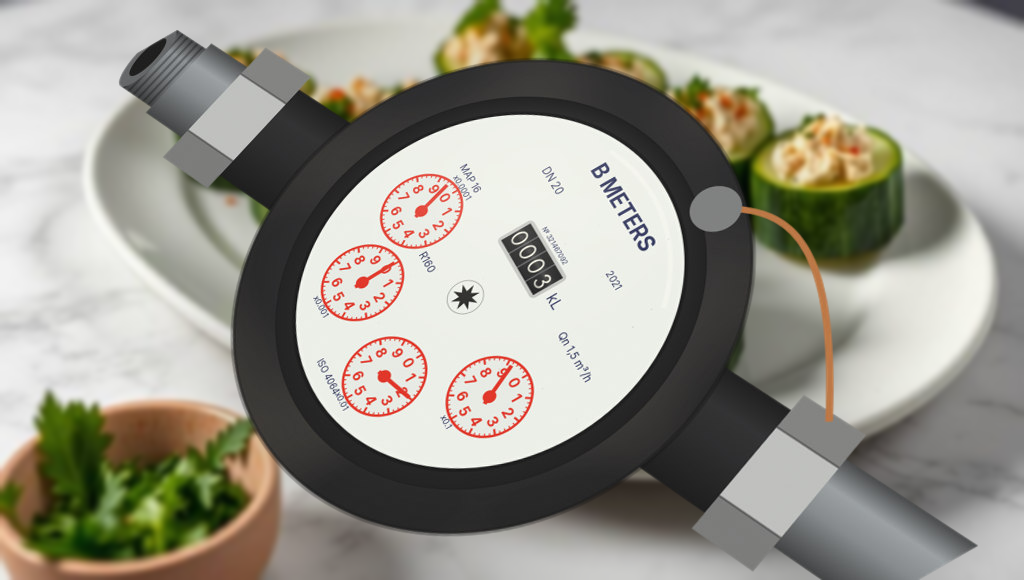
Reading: **2.9199** kL
